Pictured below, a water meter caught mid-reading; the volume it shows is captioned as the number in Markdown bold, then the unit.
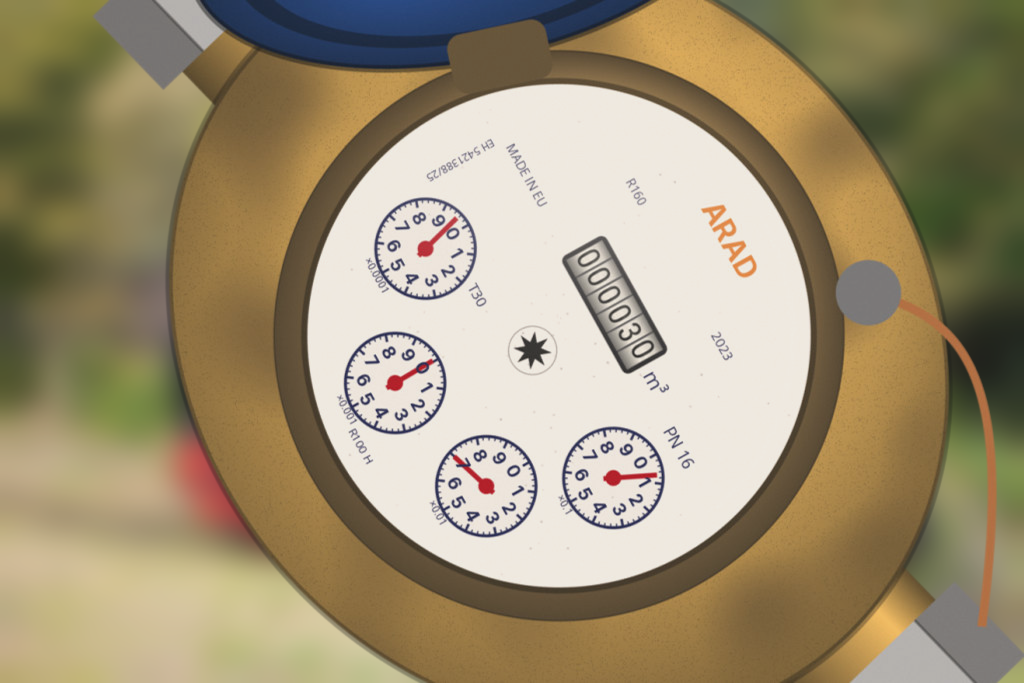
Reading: **30.0699** m³
